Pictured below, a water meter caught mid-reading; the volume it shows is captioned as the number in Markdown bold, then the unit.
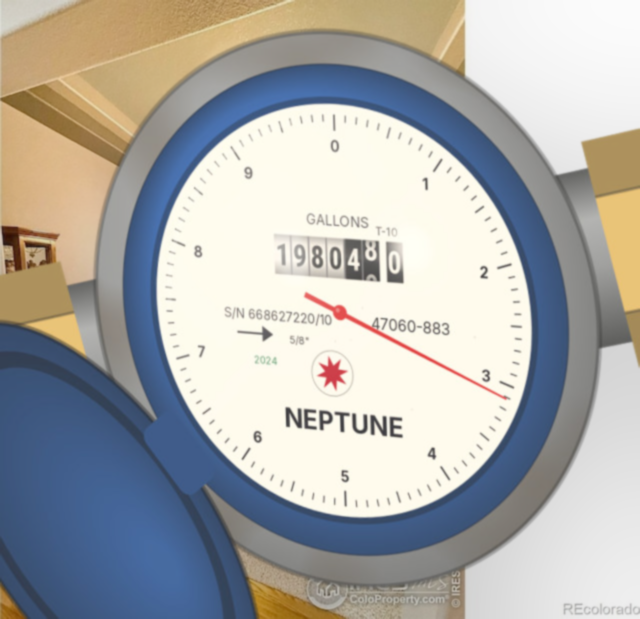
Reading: **1980483.1** gal
